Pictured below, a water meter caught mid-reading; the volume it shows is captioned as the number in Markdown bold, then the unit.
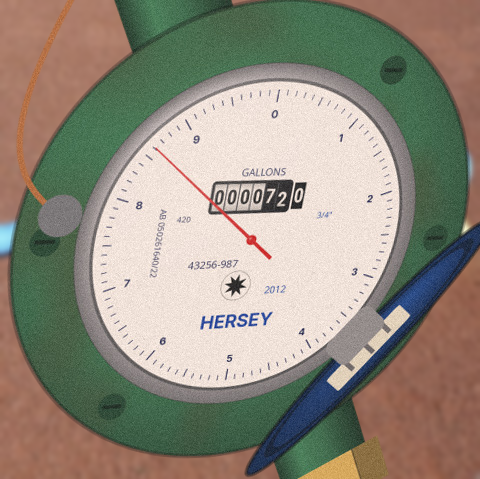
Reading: **718.6** gal
